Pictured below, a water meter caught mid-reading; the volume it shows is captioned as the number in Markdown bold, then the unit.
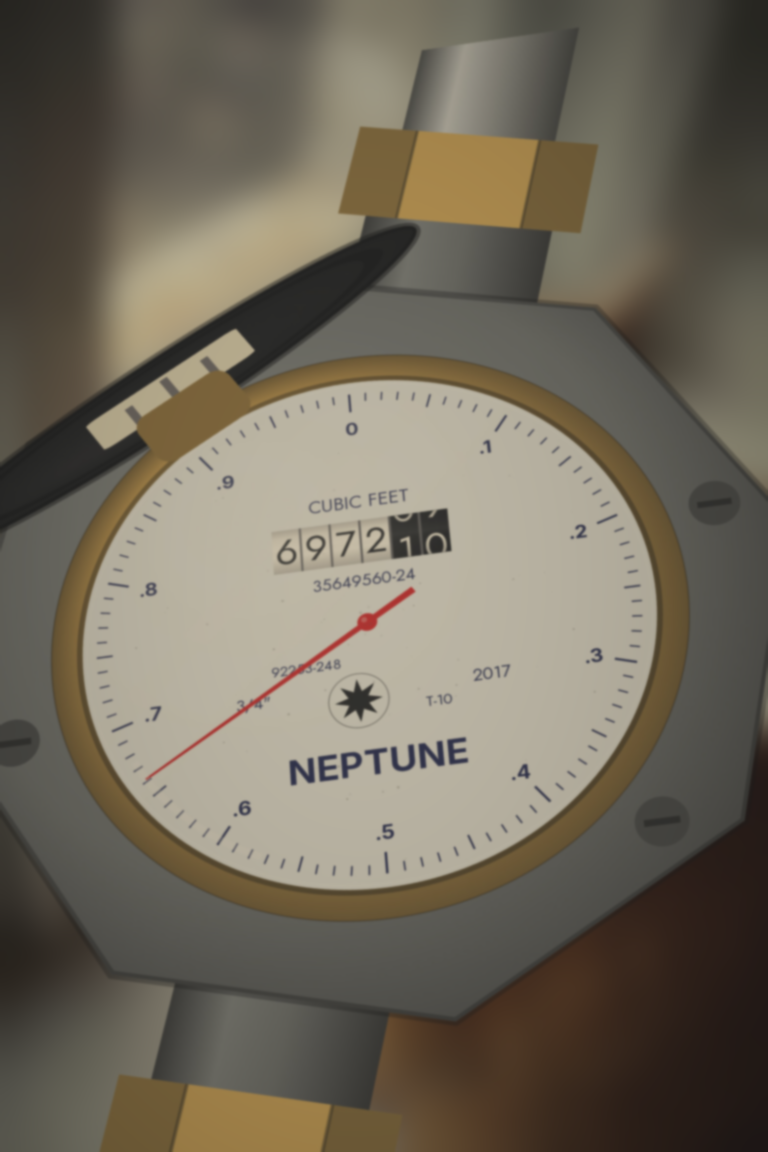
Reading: **697209.66** ft³
